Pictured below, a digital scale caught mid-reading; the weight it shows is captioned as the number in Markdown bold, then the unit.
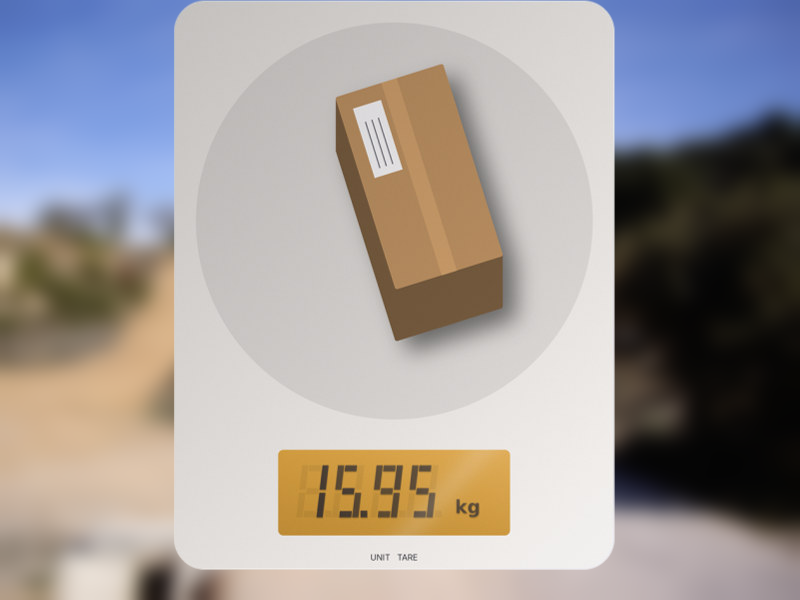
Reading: **15.95** kg
